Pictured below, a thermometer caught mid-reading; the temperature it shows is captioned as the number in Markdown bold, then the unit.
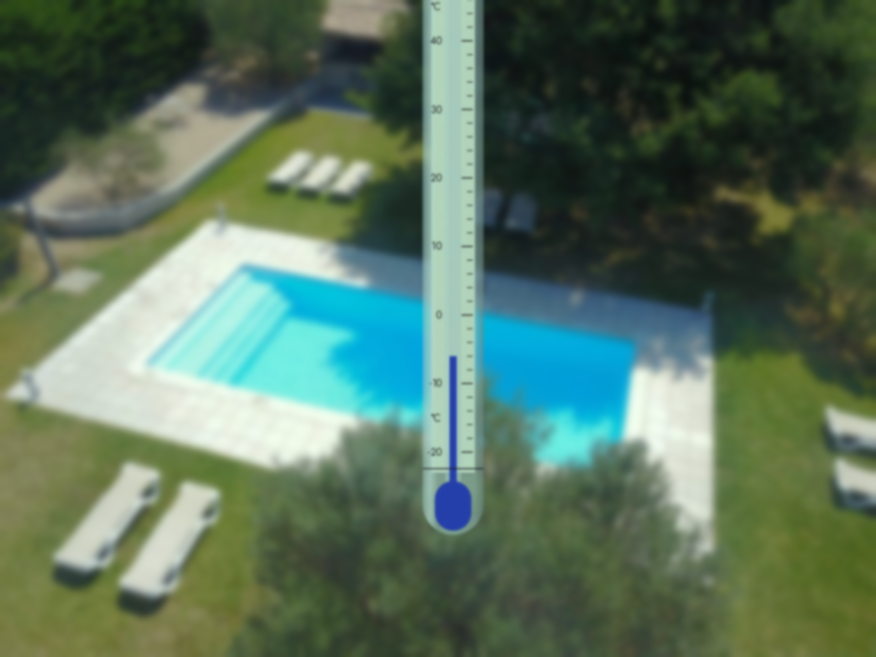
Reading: **-6** °C
